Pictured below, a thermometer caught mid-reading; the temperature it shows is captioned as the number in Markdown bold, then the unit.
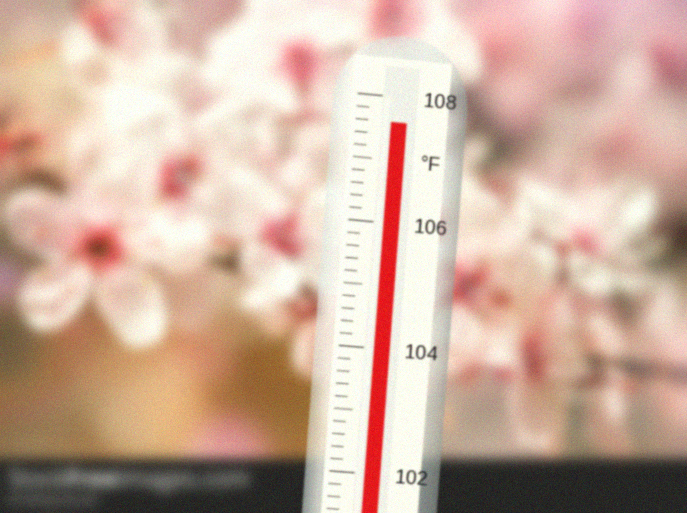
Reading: **107.6** °F
